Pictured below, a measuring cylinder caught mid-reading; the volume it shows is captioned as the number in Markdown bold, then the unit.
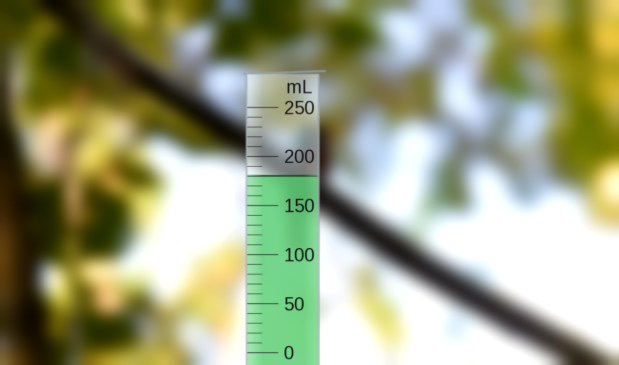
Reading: **180** mL
